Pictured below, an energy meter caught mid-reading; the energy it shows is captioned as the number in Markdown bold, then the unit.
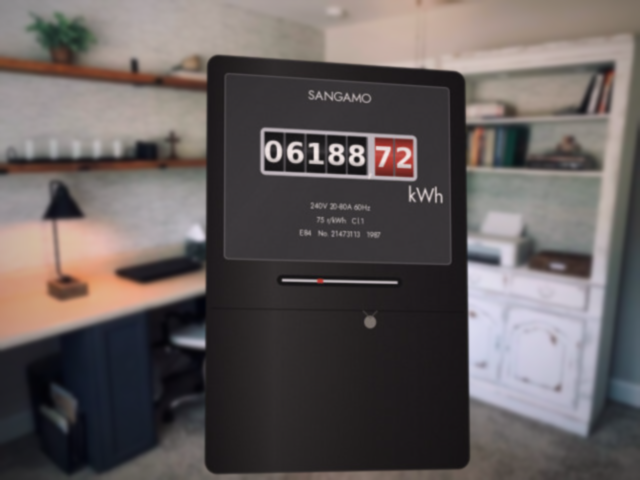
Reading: **6188.72** kWh
